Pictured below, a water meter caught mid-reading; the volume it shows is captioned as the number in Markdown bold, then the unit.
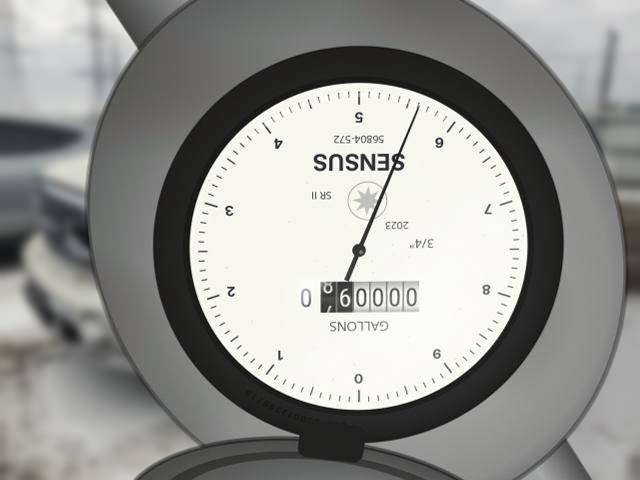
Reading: **975.6** gal
